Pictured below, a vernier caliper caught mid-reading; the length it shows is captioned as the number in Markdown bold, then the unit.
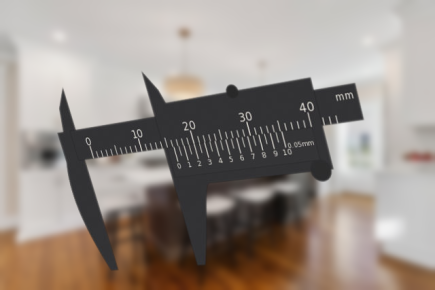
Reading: **16.2** mm
